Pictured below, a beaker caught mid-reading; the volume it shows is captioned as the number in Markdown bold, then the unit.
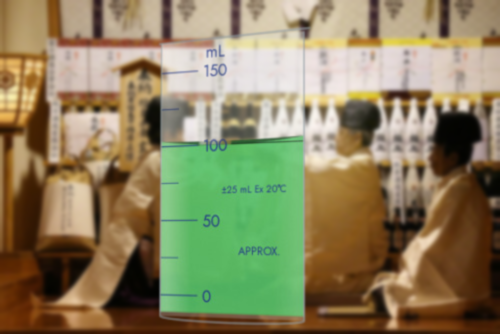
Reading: **100** mL
